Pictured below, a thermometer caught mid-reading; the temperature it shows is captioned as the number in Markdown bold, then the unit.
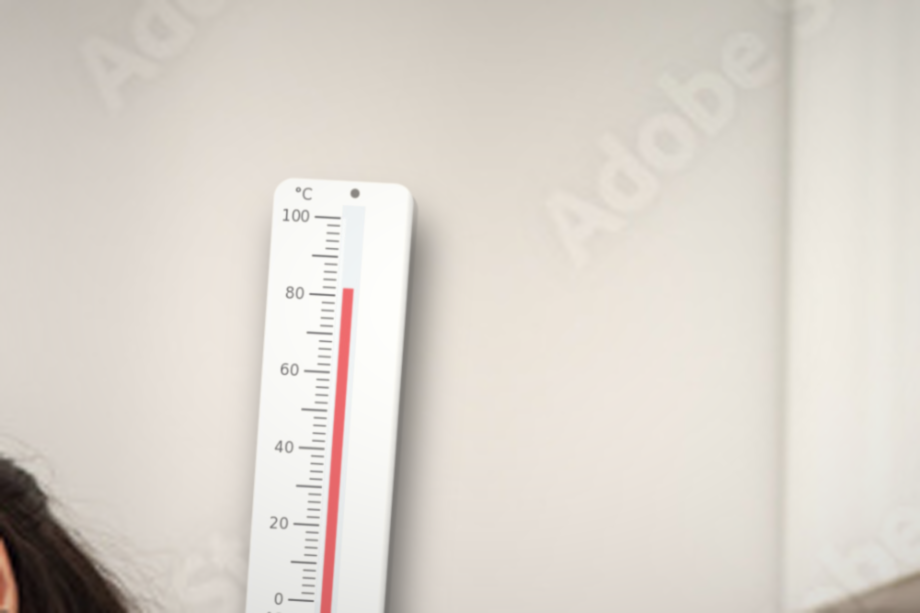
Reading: **82** °C
